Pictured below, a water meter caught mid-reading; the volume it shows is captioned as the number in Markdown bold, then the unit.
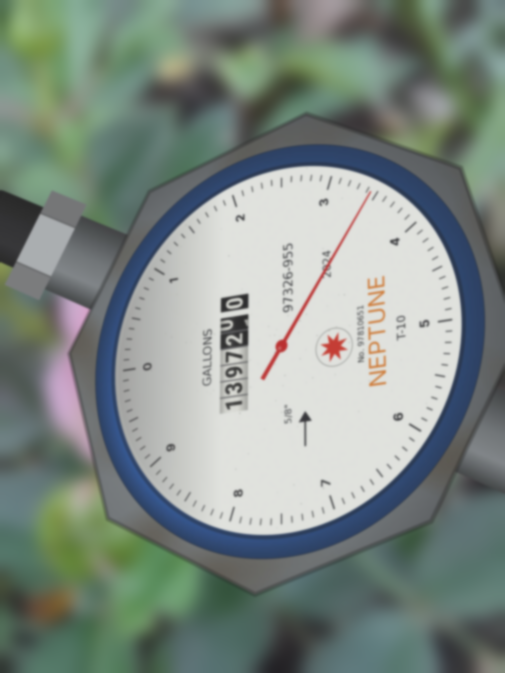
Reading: **1397203.4** gal
